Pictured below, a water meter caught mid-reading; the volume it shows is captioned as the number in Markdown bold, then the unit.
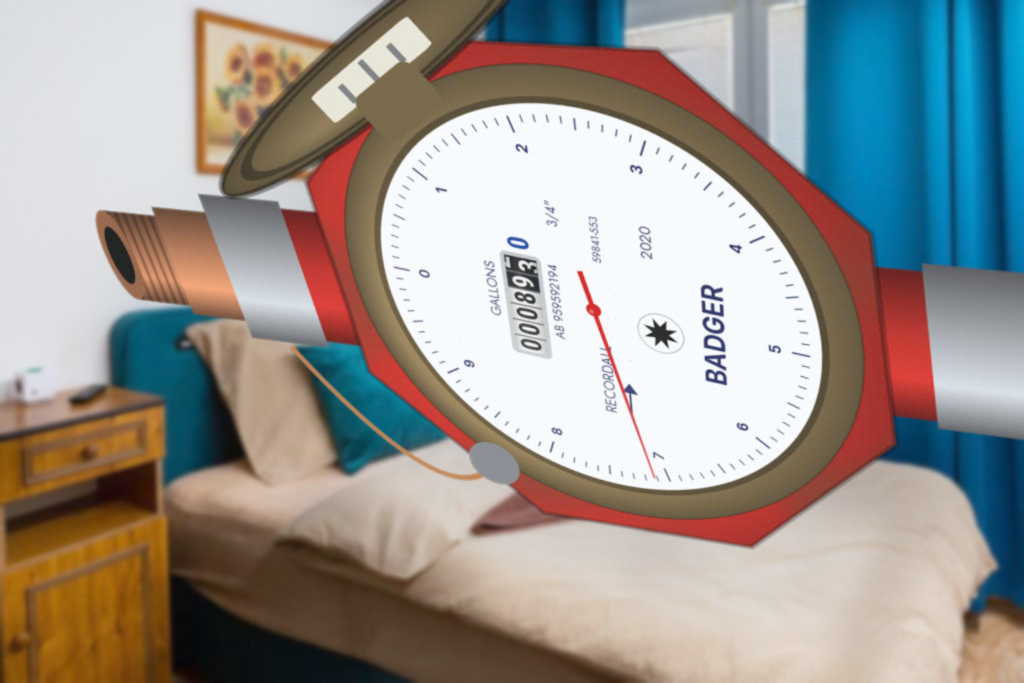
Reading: **8927.1** gal
